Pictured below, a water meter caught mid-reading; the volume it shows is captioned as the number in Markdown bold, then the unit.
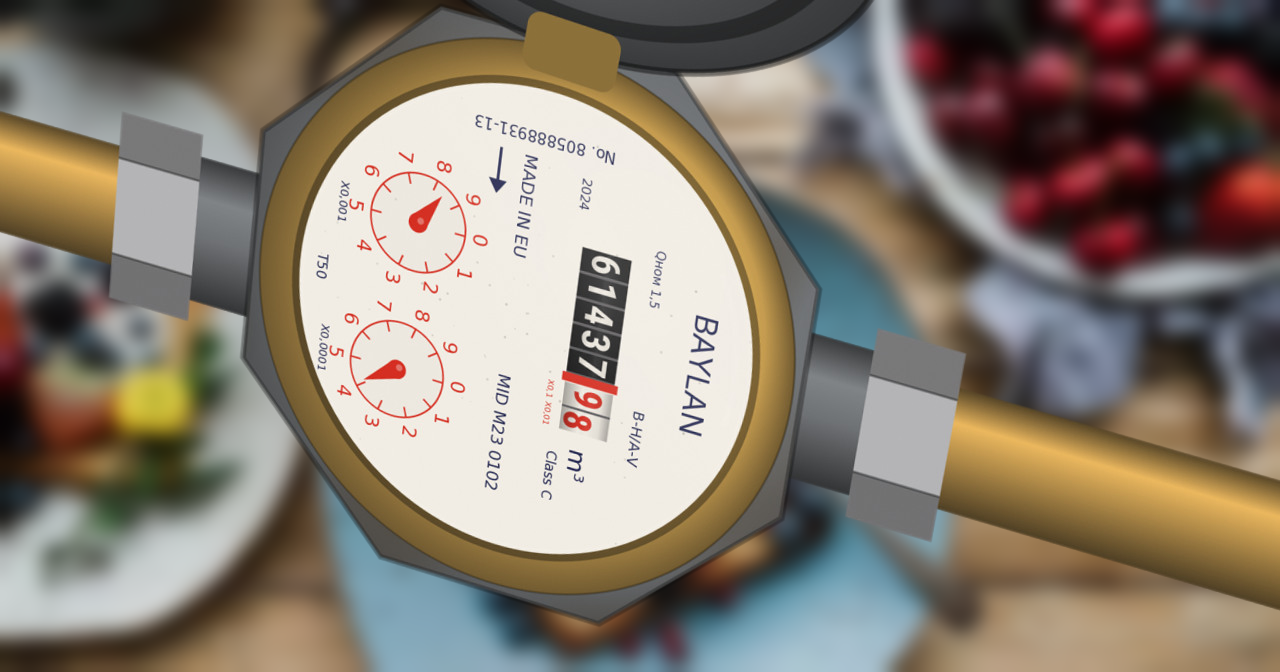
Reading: **61437.9784** m³
